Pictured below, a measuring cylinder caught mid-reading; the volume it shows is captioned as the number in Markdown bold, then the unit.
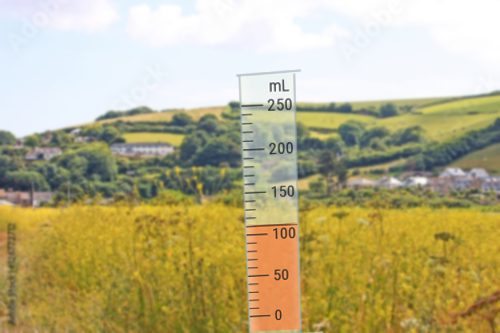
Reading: **110** mL
